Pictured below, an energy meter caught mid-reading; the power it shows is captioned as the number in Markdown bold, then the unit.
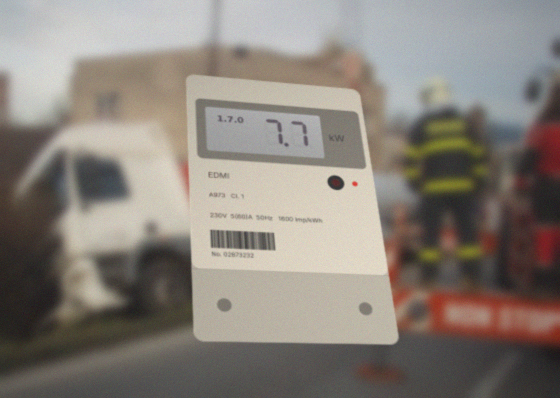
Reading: **7.7** kW
